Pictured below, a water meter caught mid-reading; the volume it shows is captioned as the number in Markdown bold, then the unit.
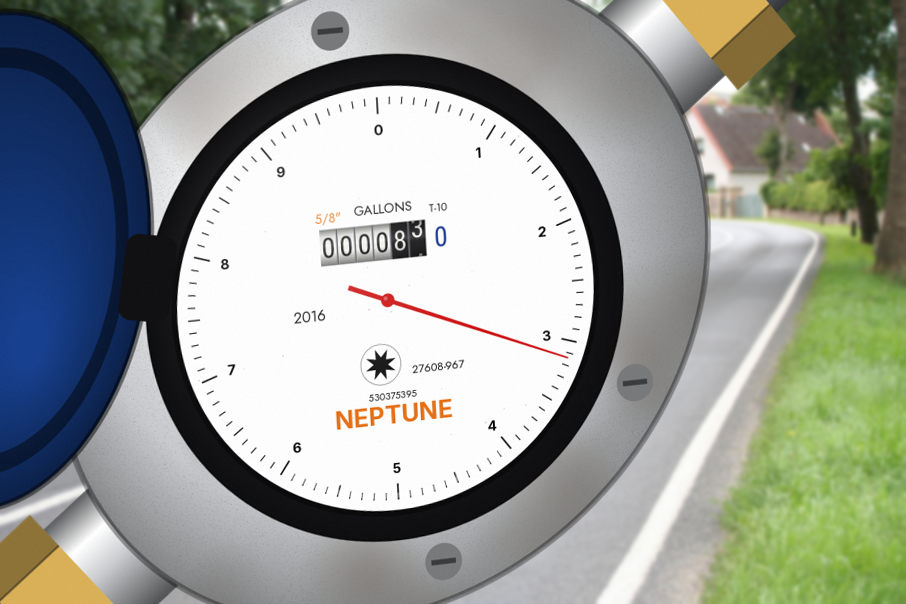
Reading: **833.1** gal
